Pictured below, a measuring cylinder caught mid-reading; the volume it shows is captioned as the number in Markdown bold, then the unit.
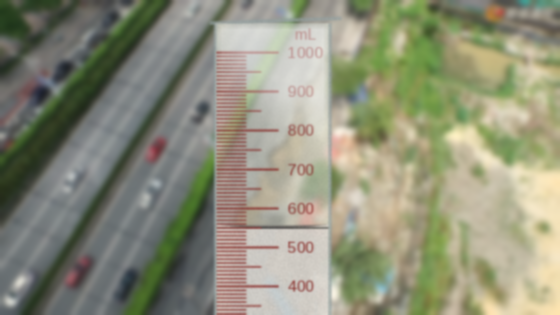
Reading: **550** mL
